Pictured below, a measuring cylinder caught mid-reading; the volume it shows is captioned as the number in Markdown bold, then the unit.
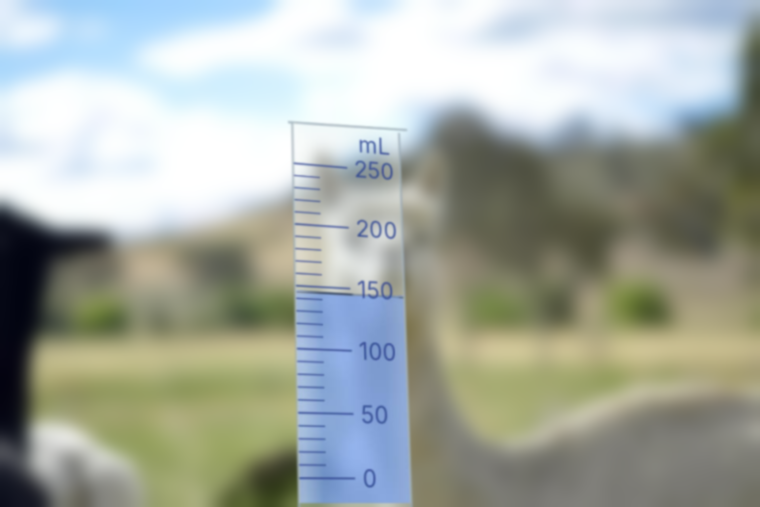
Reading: **145** mL
